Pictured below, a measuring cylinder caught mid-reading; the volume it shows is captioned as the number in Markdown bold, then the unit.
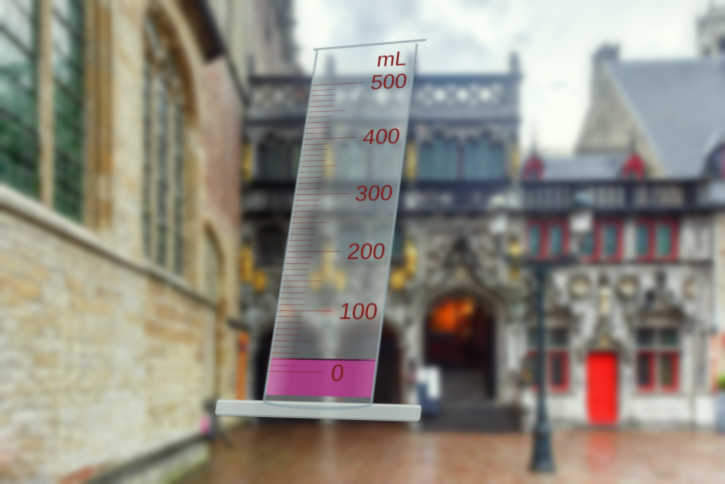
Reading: **20** mL
